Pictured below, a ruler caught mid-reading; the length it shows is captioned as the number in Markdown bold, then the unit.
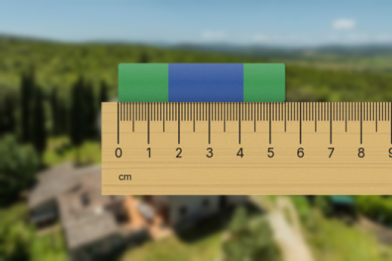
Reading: **5.5** cm
